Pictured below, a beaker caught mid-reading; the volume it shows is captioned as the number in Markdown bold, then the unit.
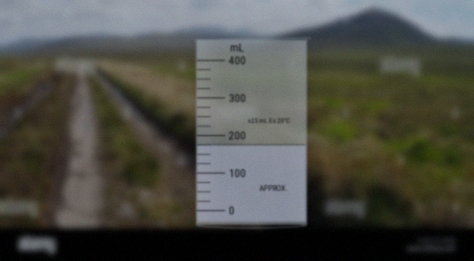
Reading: **175** mL
